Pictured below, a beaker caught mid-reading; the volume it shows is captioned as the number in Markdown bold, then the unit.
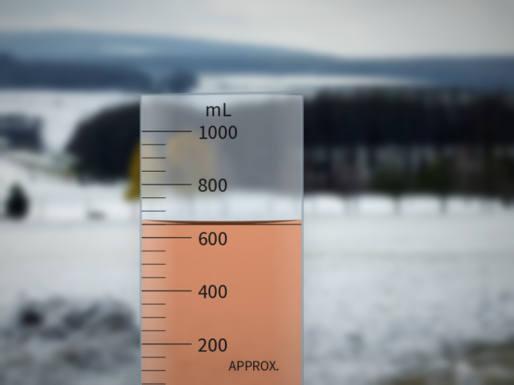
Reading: **650** mL
